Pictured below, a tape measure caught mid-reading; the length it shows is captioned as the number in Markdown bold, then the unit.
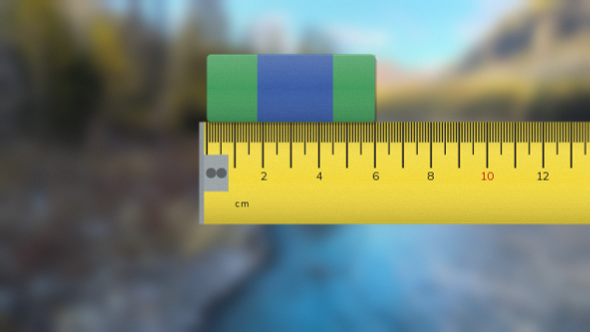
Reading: **6** cm
